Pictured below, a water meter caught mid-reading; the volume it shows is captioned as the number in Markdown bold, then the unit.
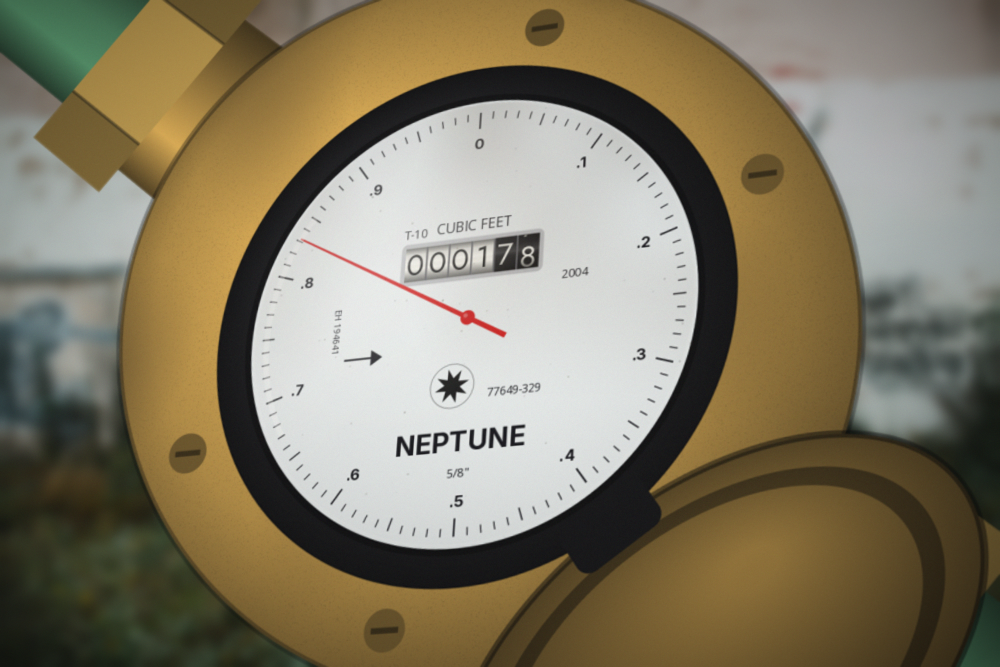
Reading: **177.83** ft³
